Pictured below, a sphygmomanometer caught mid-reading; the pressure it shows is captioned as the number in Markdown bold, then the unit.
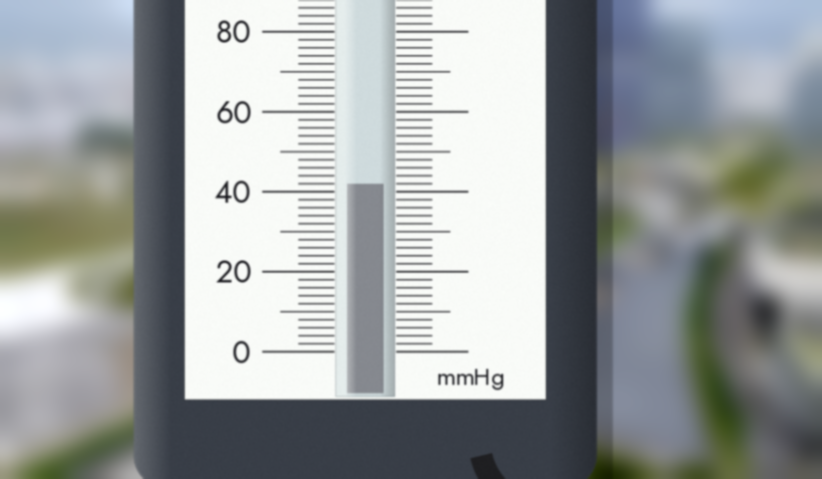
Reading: **42** mmHg
